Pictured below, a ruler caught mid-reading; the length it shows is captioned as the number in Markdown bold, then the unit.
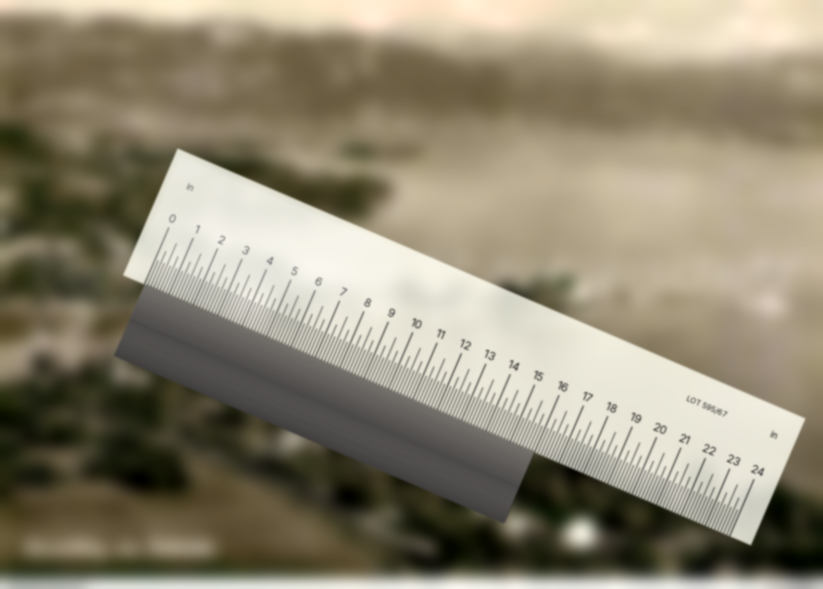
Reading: **16** in
